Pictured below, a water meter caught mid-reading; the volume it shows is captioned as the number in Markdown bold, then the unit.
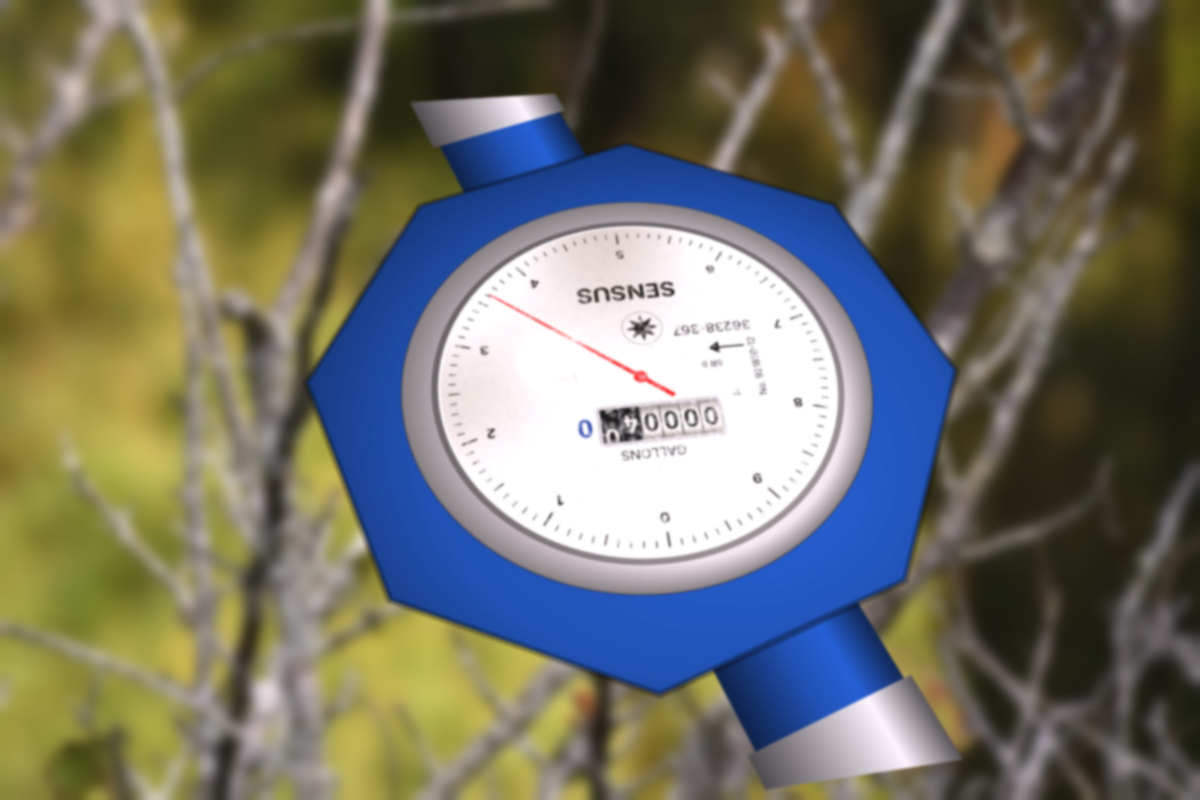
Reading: **403.6** gal
